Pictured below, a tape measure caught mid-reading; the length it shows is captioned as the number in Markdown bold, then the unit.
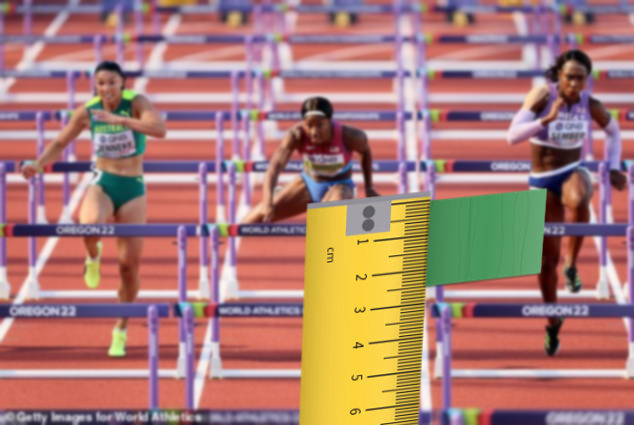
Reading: **2.5** cm
